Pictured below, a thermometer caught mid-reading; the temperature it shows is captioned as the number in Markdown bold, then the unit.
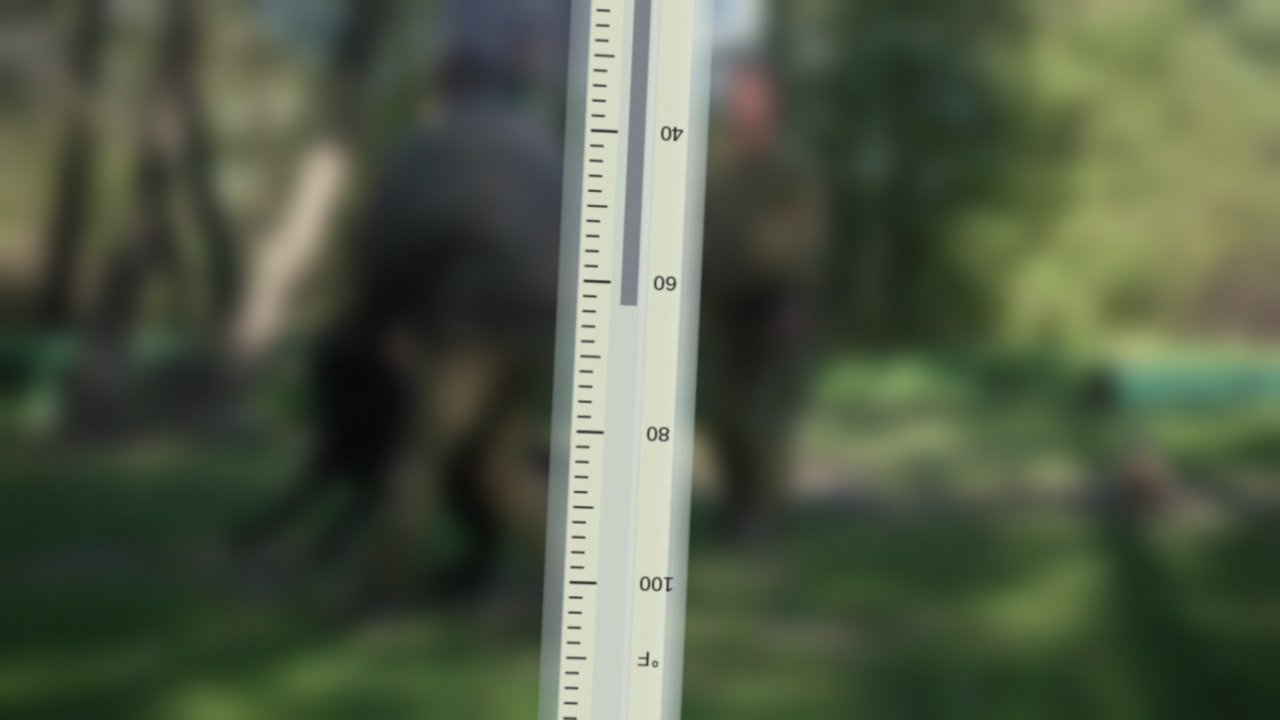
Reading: **63** °F
